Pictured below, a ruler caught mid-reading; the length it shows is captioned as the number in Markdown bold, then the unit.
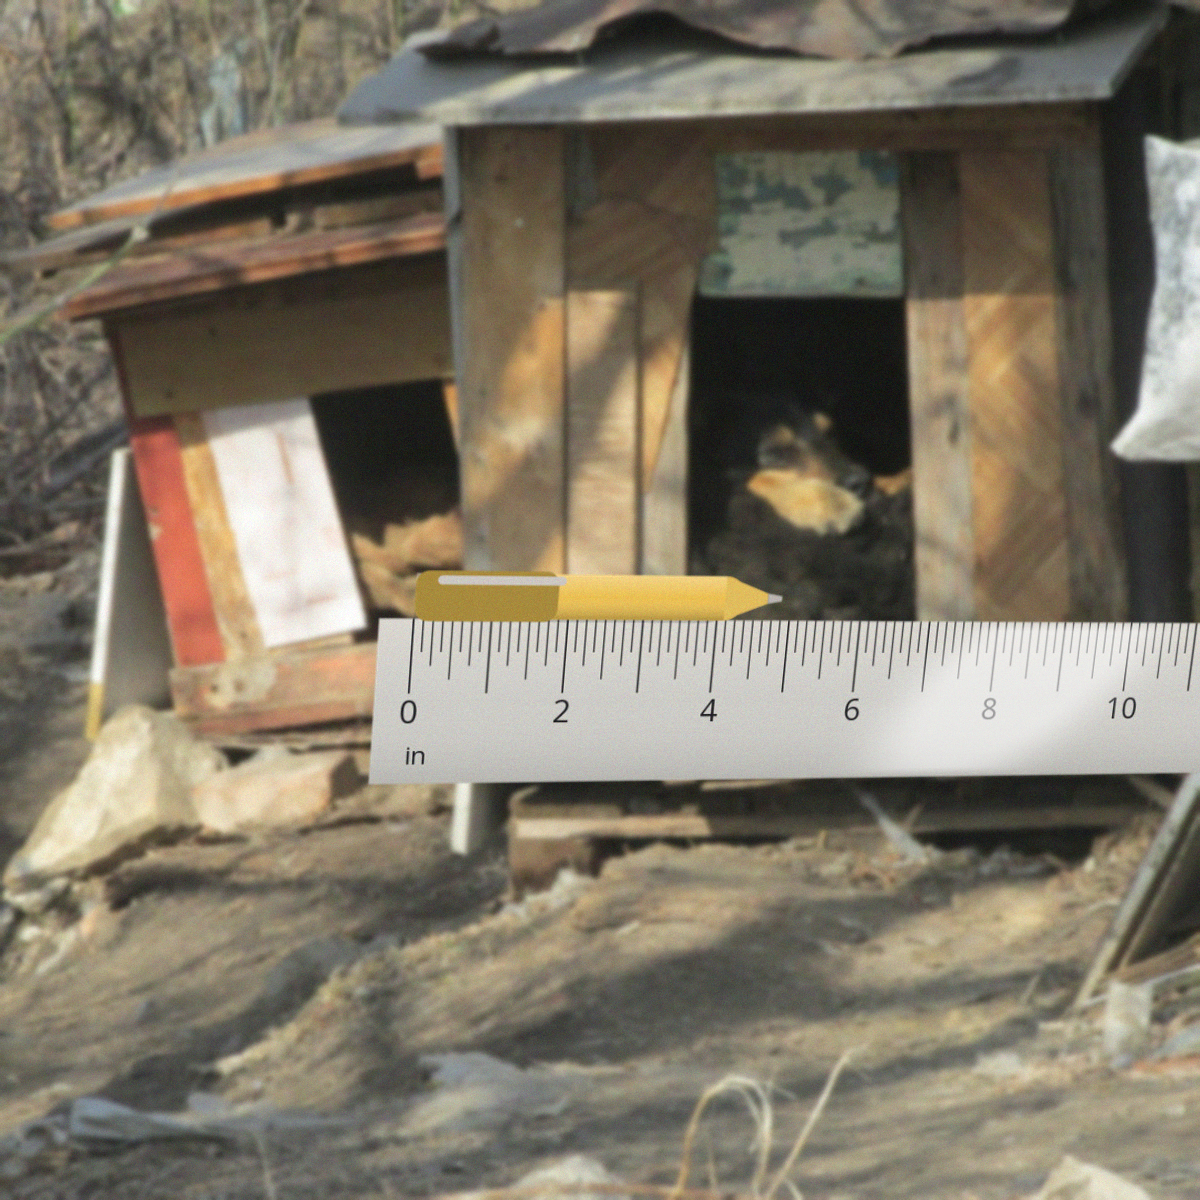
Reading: **4.875** in
